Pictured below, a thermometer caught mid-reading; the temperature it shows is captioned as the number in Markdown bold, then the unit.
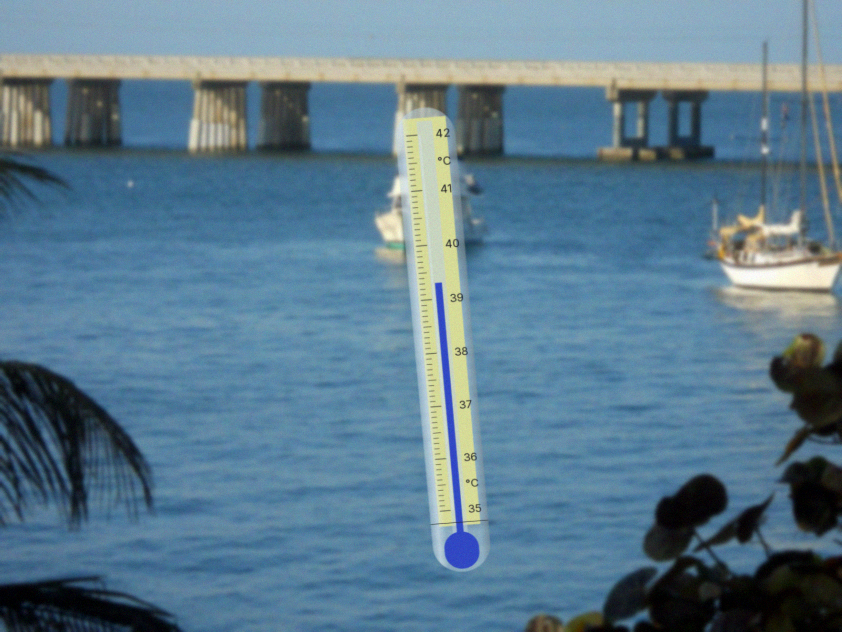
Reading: **39.3** °C
